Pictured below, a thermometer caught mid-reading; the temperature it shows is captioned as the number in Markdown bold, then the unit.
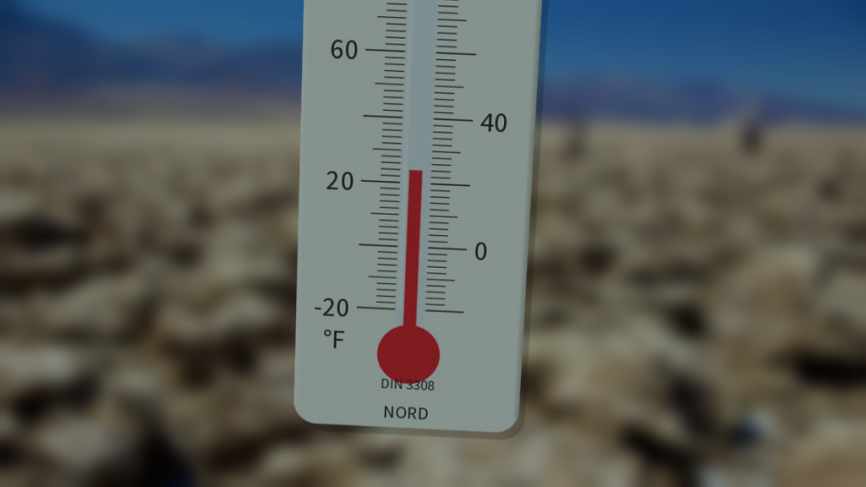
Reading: **24** °F
